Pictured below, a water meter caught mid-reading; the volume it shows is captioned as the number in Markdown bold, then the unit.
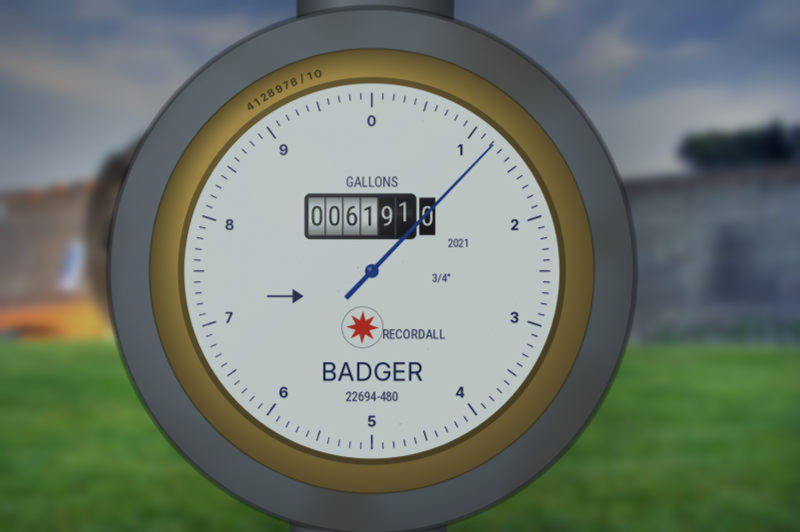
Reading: **61911.2** gal
